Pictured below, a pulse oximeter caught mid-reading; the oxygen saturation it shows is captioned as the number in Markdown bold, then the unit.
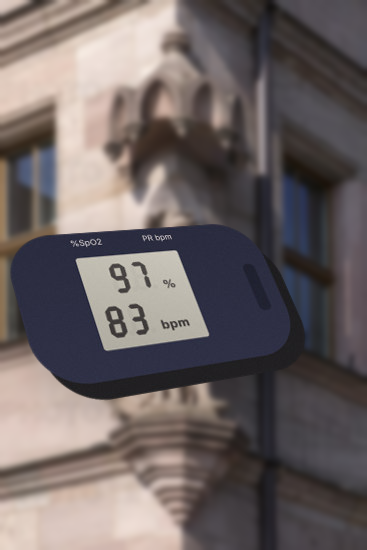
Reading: **97** %
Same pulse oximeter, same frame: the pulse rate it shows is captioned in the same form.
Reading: **83** bpm
